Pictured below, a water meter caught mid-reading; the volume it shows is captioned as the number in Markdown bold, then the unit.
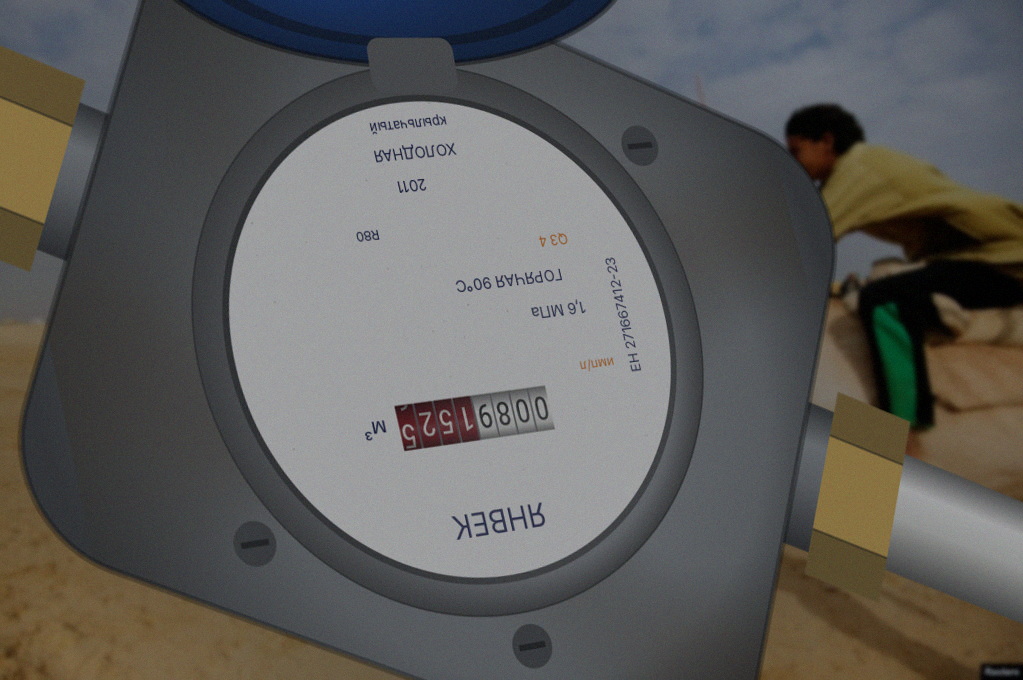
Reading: **89.1525** m³
